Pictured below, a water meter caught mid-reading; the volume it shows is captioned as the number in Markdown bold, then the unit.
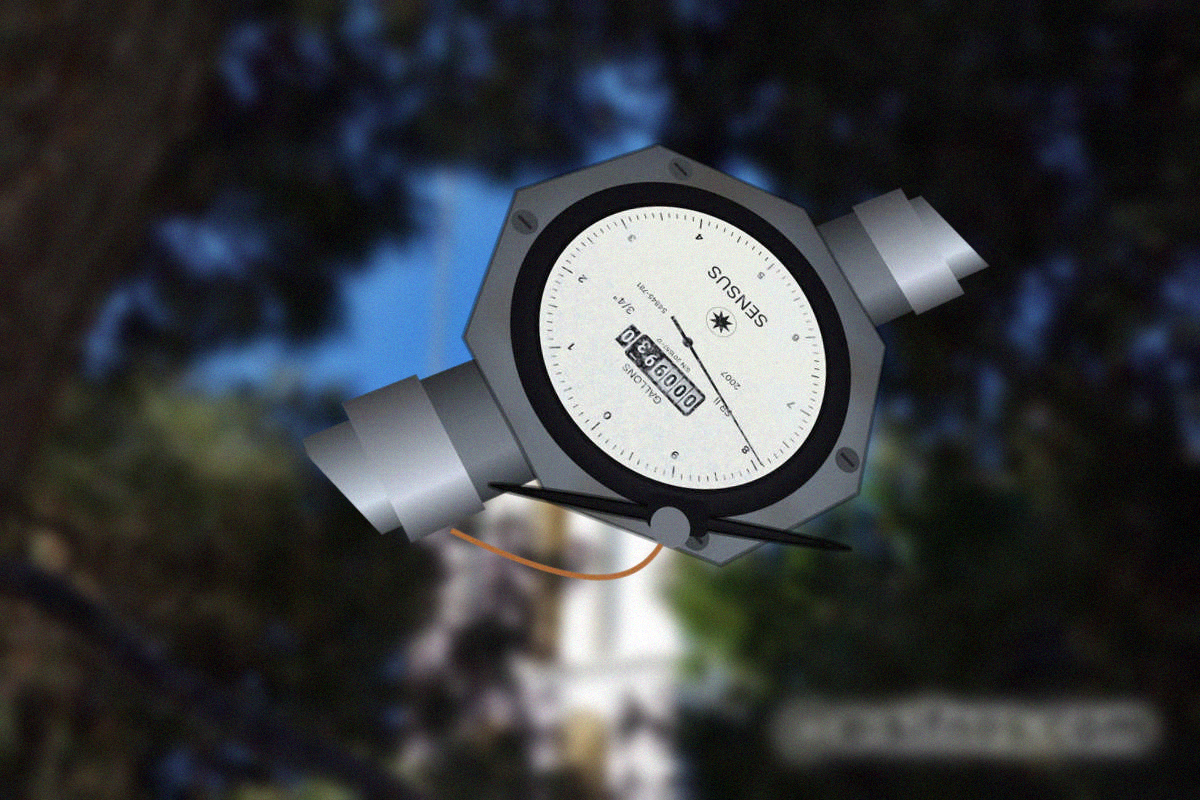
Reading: **9927.9** gal
